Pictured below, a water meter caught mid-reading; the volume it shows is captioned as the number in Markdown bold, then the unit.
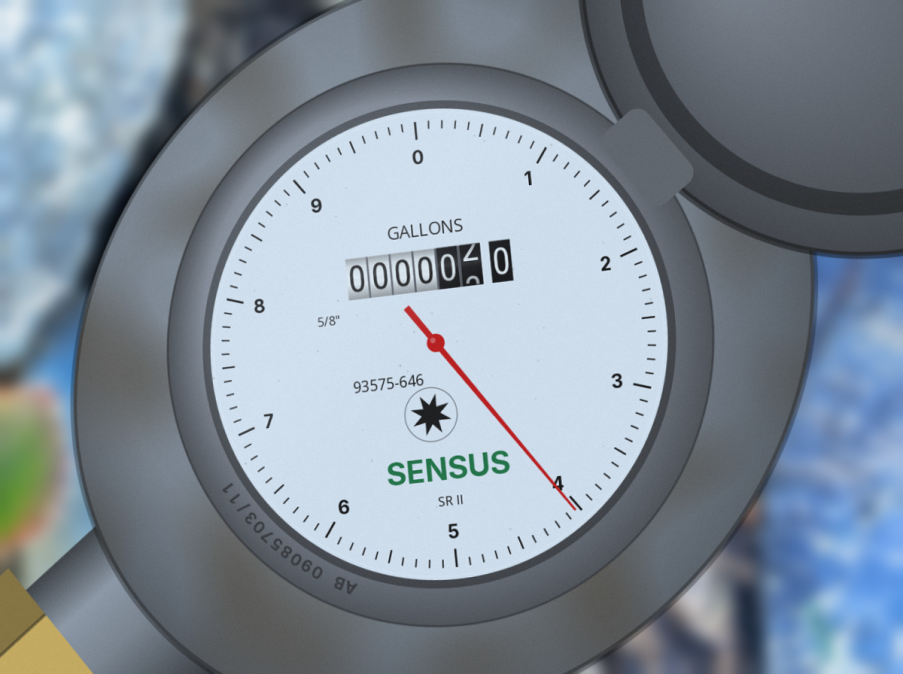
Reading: **24.0** gal
